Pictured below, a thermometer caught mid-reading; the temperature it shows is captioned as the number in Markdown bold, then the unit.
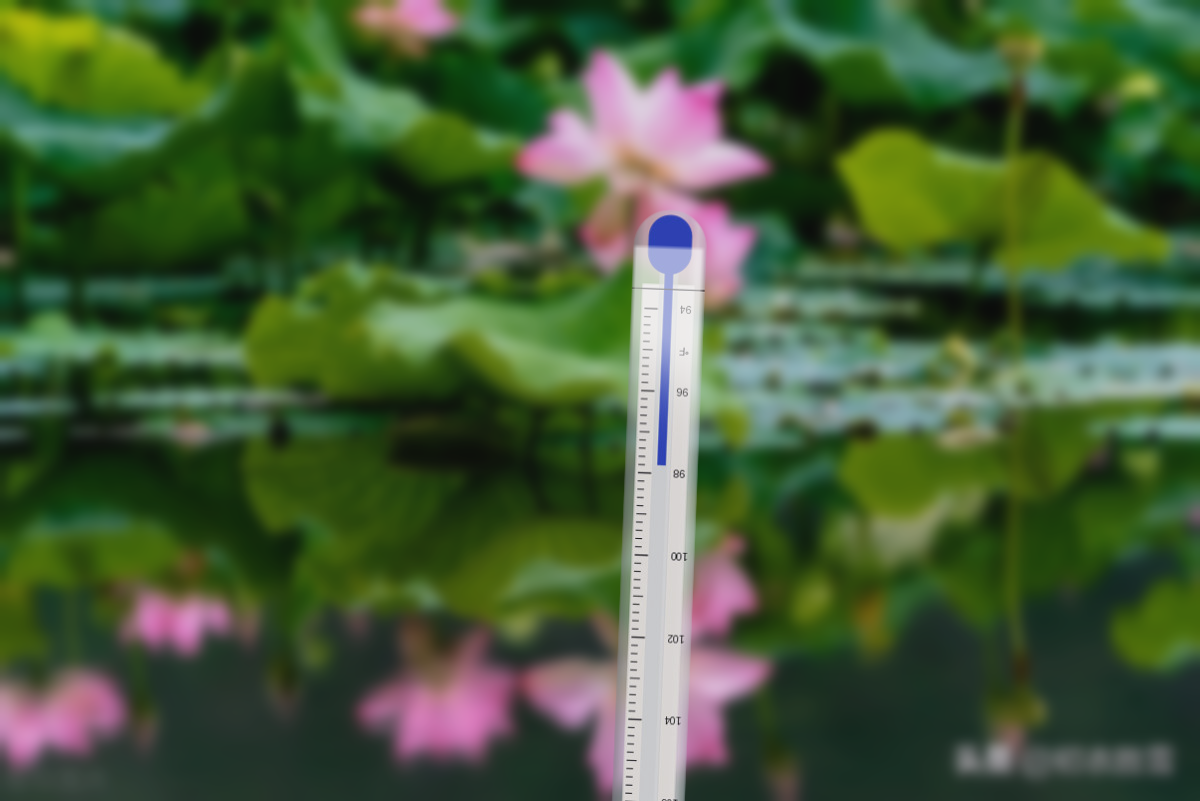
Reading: **97.8** °F
